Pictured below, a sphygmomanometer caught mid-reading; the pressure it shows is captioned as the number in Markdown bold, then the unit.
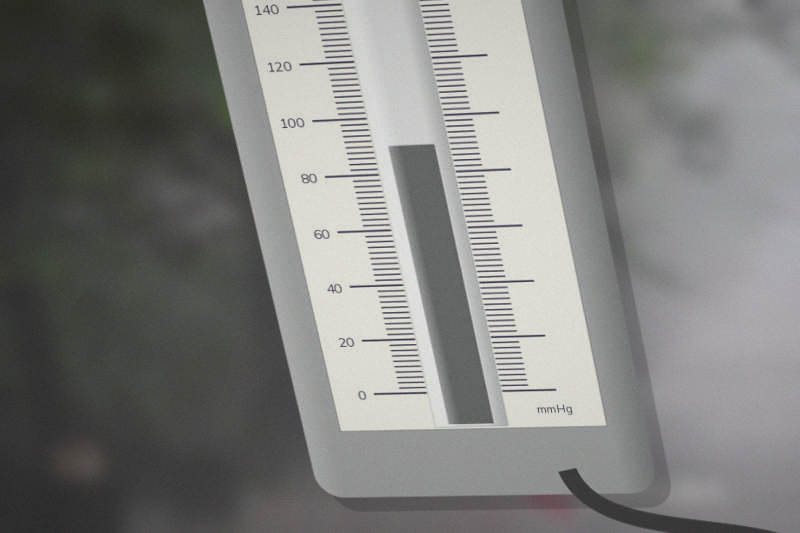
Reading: **90** mmHg
